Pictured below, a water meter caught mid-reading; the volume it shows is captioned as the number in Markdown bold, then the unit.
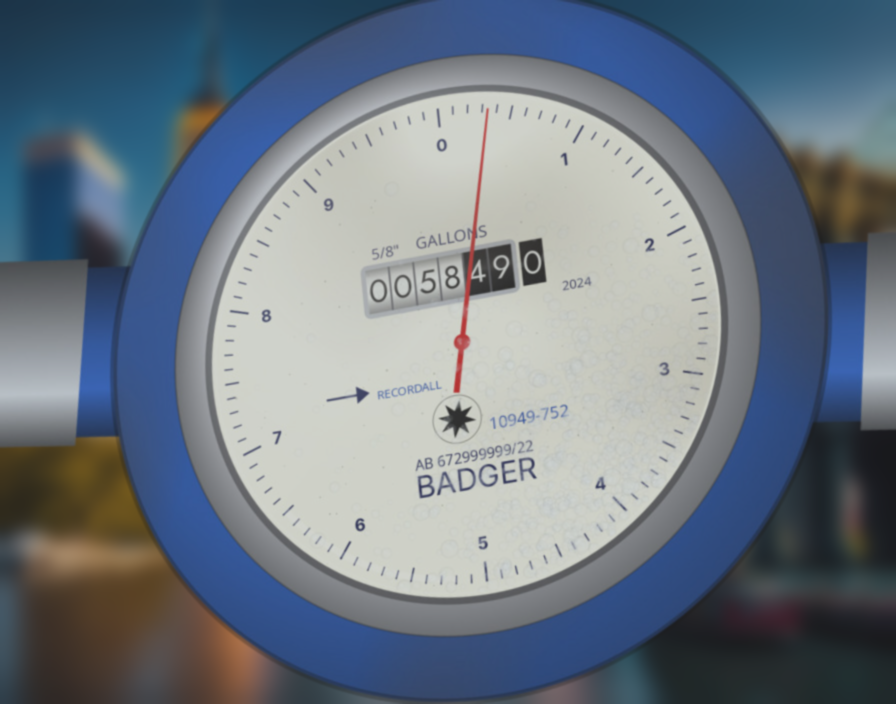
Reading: **58490.3** gal
